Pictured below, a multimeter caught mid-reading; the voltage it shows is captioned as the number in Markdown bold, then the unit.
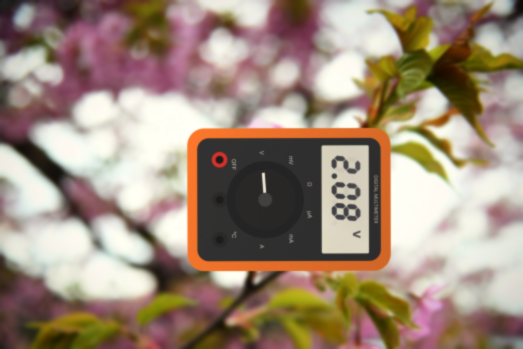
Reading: **2.08** V
